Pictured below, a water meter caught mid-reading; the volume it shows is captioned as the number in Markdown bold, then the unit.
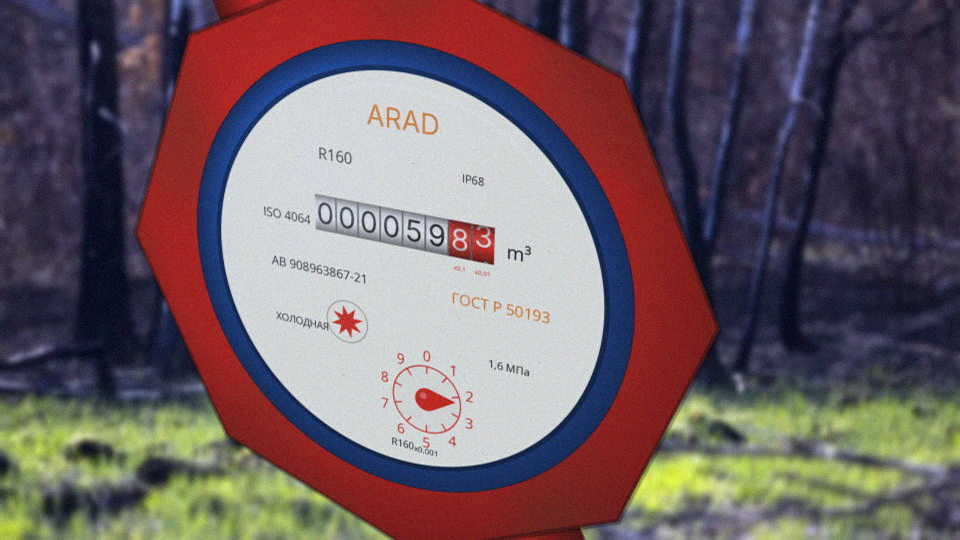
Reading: **59.832** m³
